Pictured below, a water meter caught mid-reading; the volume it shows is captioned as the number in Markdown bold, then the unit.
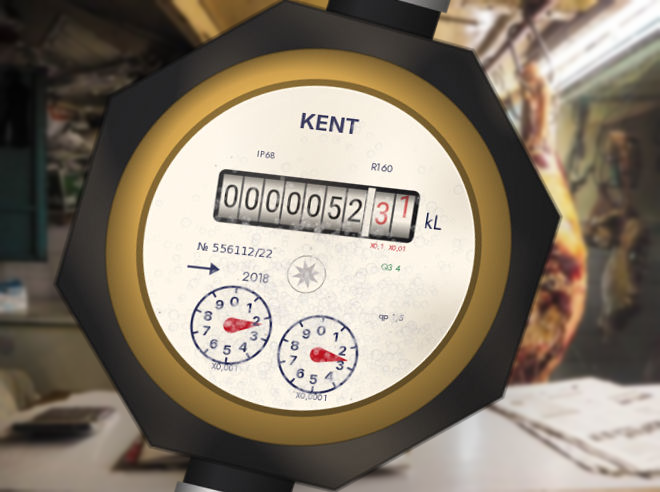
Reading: **52.3122** kL
